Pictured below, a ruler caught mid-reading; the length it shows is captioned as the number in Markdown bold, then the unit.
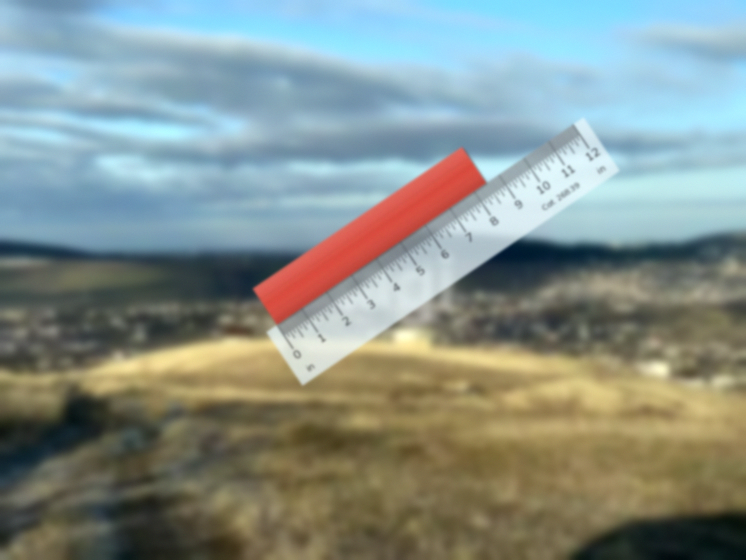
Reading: **8.5** in
